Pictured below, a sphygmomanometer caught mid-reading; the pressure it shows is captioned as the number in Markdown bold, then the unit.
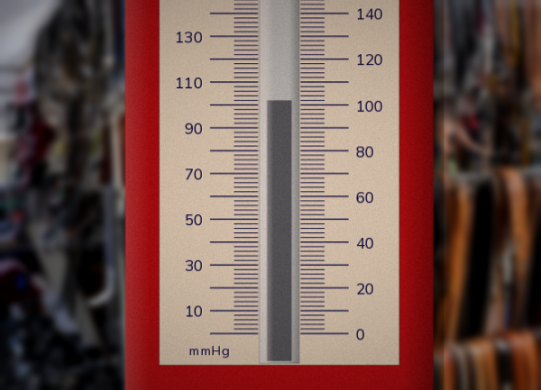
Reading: **102** mmHg
